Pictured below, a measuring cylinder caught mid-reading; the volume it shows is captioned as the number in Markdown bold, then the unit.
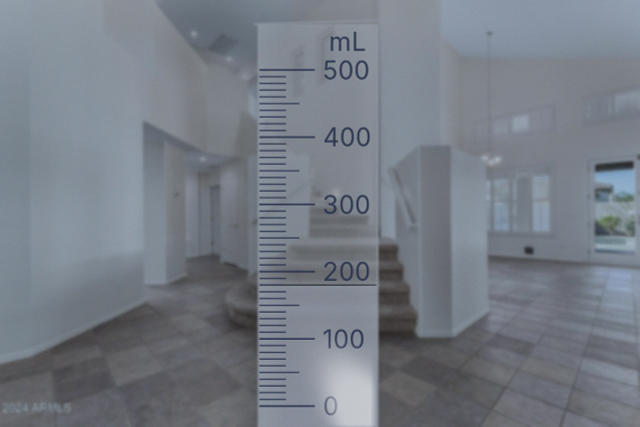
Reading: **180** mL
